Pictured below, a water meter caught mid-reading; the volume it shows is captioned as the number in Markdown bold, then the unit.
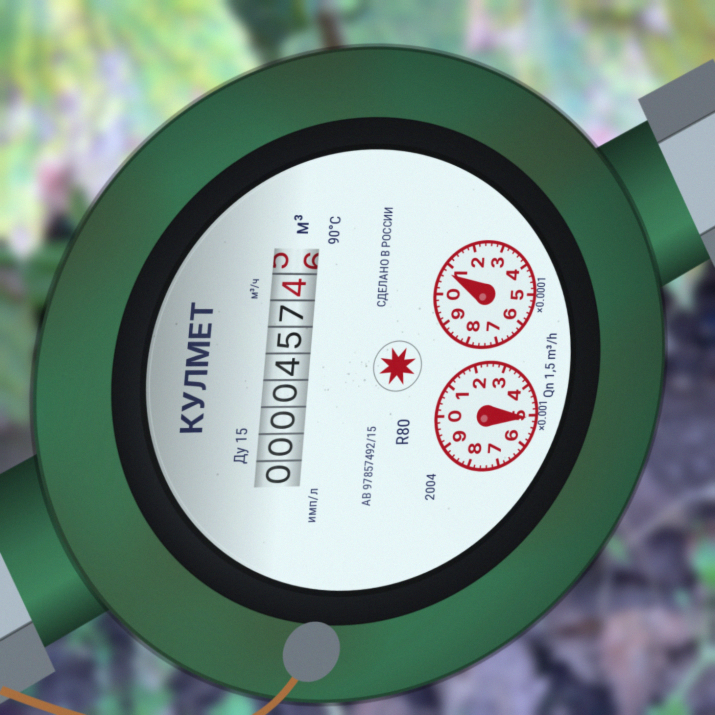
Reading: **457.4550** m³
